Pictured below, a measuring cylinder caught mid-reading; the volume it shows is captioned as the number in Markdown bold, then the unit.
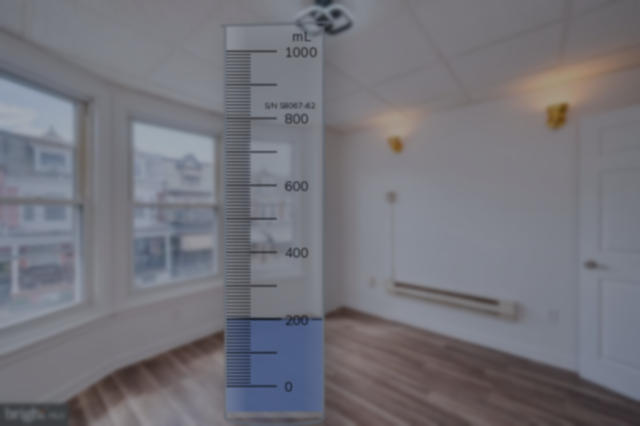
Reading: **200** mL
